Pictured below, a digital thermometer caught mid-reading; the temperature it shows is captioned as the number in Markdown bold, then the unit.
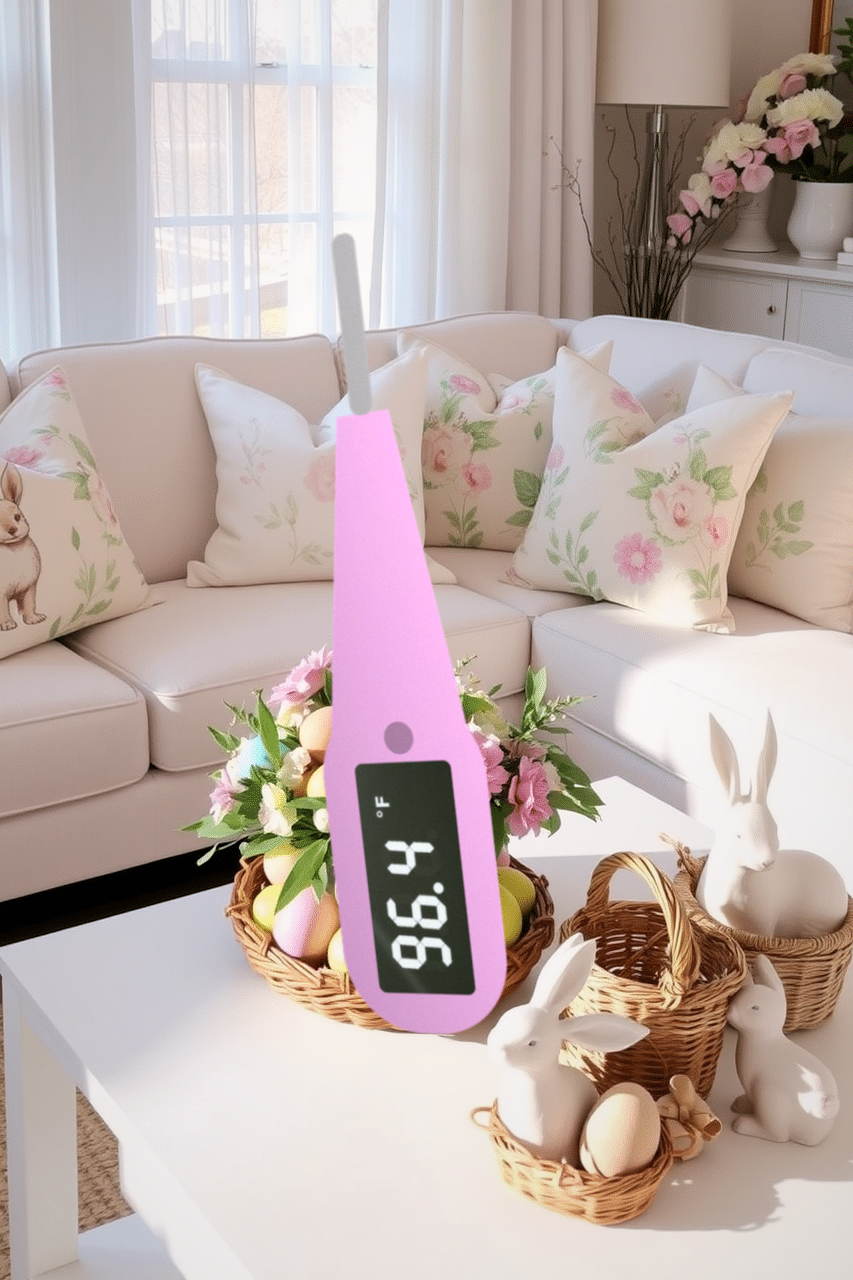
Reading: **96.4** °F
